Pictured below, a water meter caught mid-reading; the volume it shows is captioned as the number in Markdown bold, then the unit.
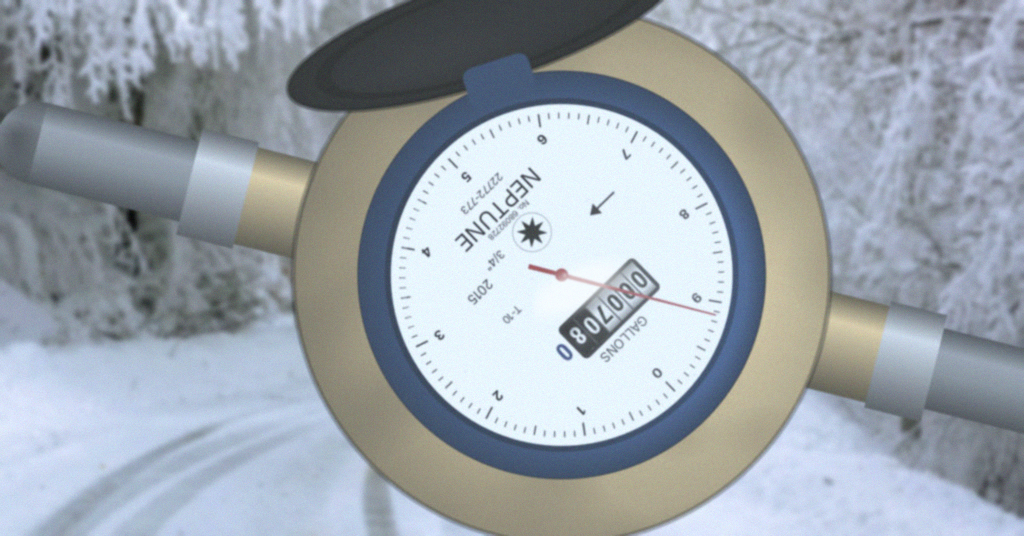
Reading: **7079.1** gal
